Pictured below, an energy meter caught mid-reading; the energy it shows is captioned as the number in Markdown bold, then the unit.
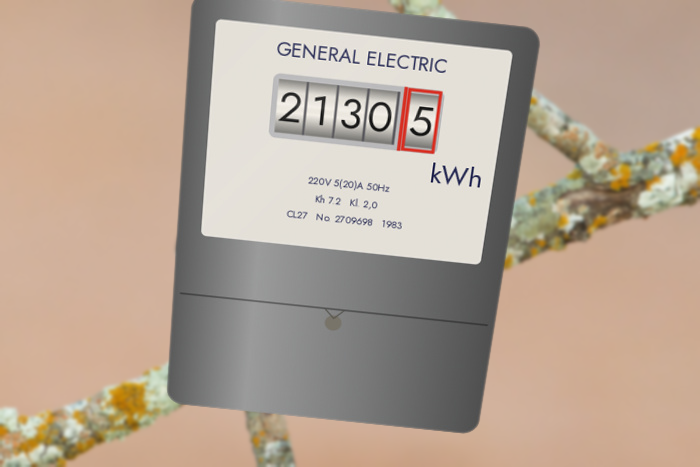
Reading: **2130.5** kWh
